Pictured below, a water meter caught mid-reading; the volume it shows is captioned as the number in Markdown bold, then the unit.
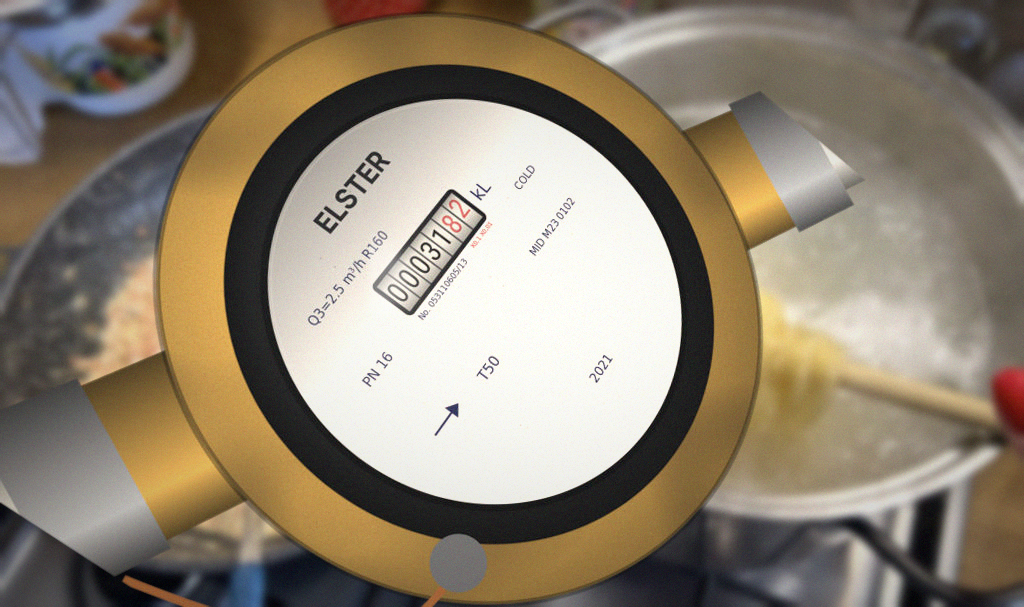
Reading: **31.82** kL
